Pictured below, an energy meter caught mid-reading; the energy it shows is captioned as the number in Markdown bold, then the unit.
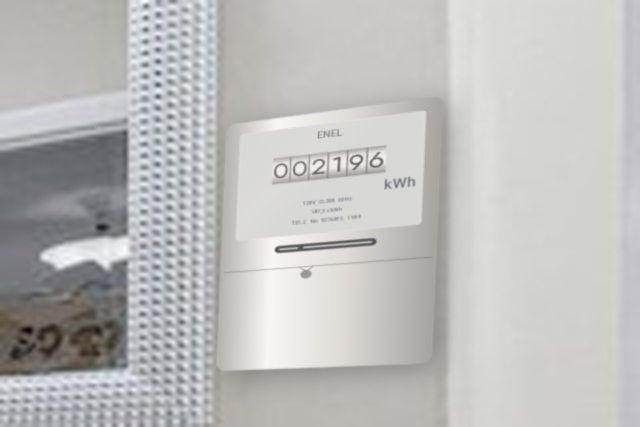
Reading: **2196** kWh
